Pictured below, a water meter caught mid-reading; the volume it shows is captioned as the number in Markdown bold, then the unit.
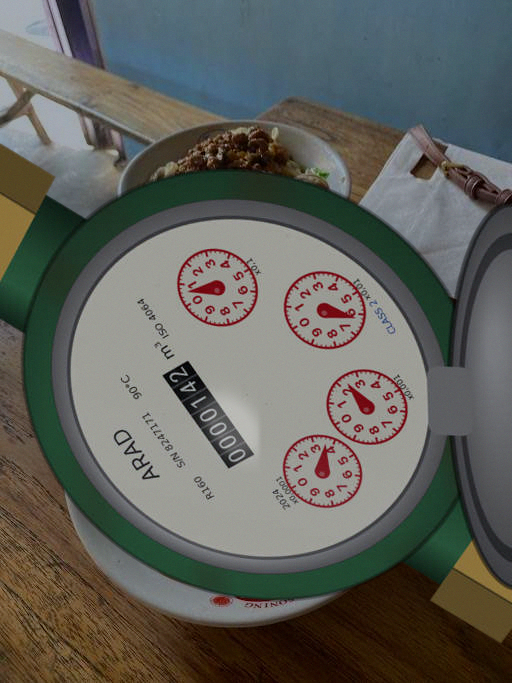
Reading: **142.0623** m³
